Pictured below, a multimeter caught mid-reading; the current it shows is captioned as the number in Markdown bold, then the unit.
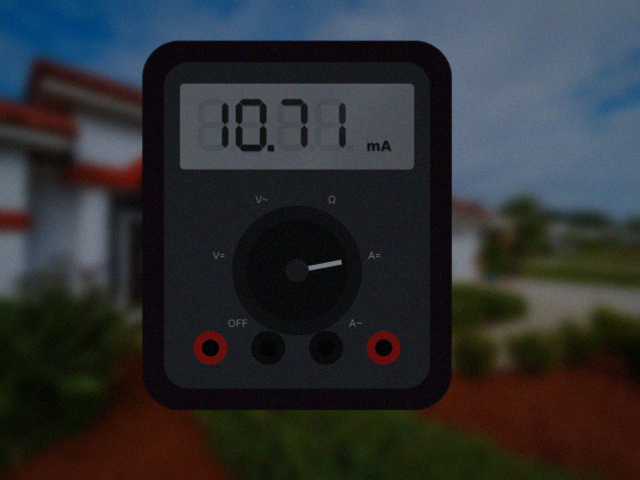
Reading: **10.71** mA
